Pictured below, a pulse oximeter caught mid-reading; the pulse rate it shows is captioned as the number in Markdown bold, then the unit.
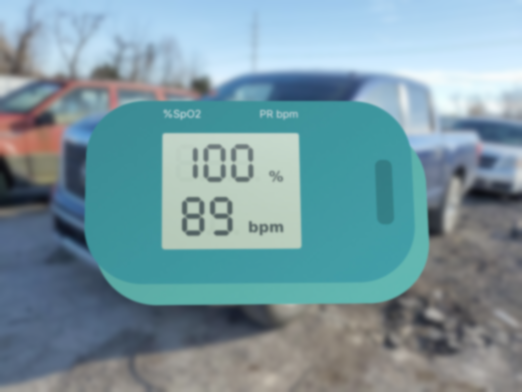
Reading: **89** bpm
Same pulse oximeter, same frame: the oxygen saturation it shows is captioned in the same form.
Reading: **100** %
